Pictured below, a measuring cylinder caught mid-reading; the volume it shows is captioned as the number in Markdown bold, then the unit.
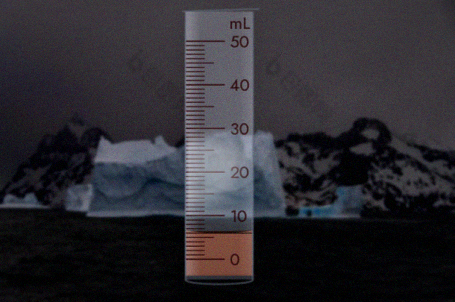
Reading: **6** mL
